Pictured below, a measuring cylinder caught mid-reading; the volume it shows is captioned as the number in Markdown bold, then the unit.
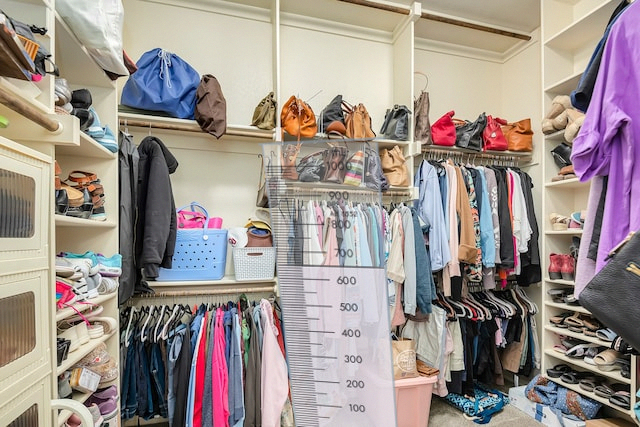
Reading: **650** mL
